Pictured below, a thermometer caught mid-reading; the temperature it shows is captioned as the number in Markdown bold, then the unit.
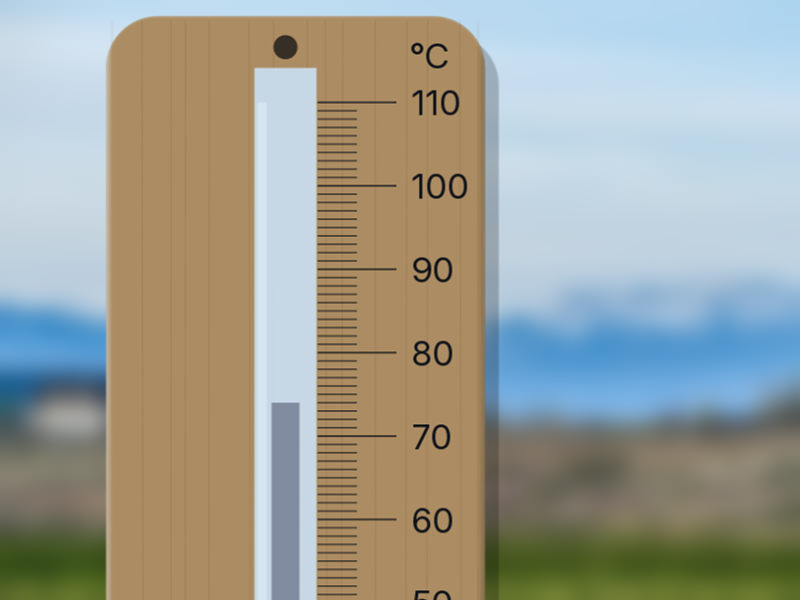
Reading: **74** °C
